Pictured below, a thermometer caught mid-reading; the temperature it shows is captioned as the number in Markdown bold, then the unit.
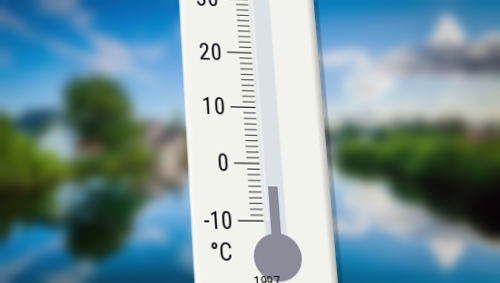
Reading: **-4** °C
